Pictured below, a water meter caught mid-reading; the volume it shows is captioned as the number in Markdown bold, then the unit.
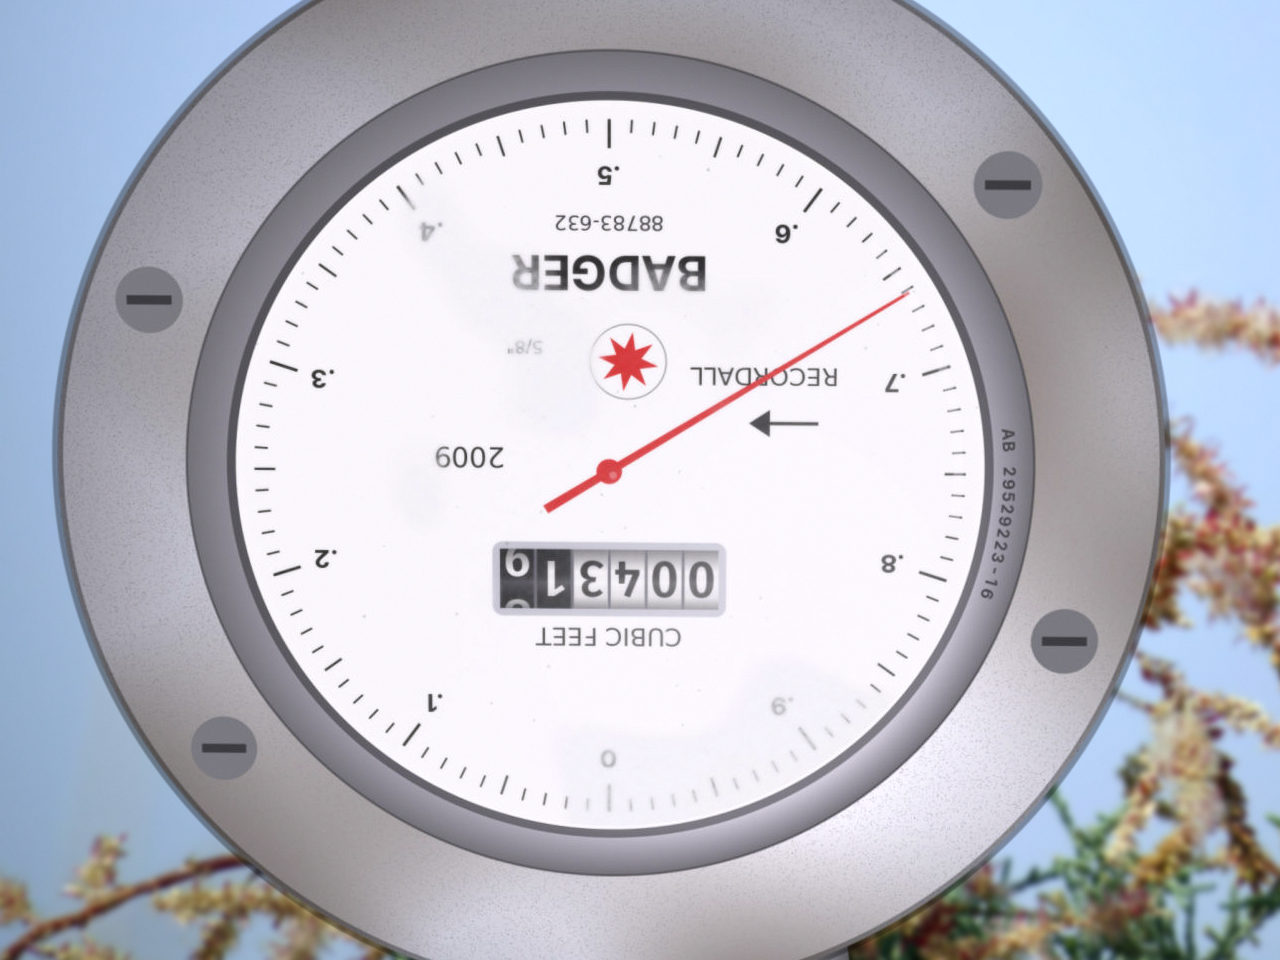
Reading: **4318.66** ft³
